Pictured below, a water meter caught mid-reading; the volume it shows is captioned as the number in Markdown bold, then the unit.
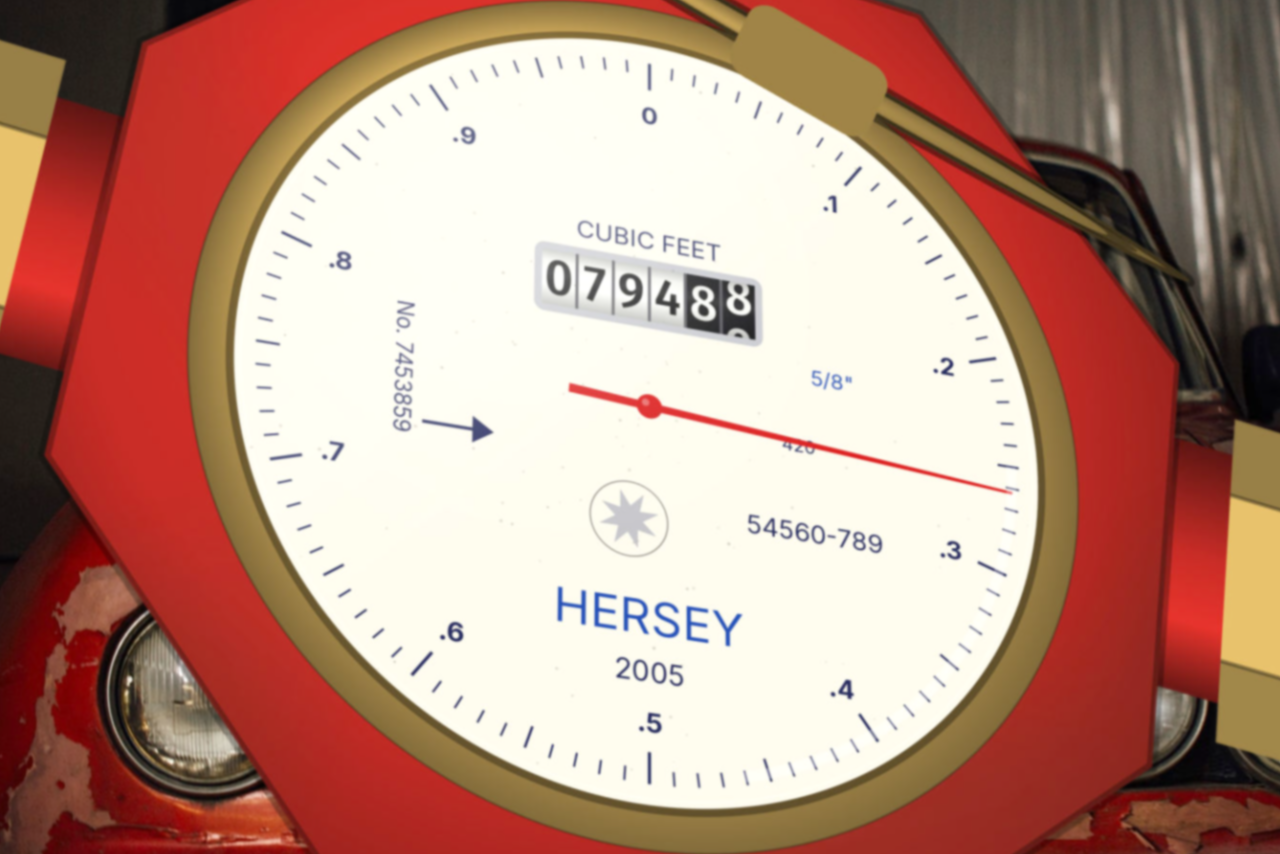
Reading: **79488.26** ft³
